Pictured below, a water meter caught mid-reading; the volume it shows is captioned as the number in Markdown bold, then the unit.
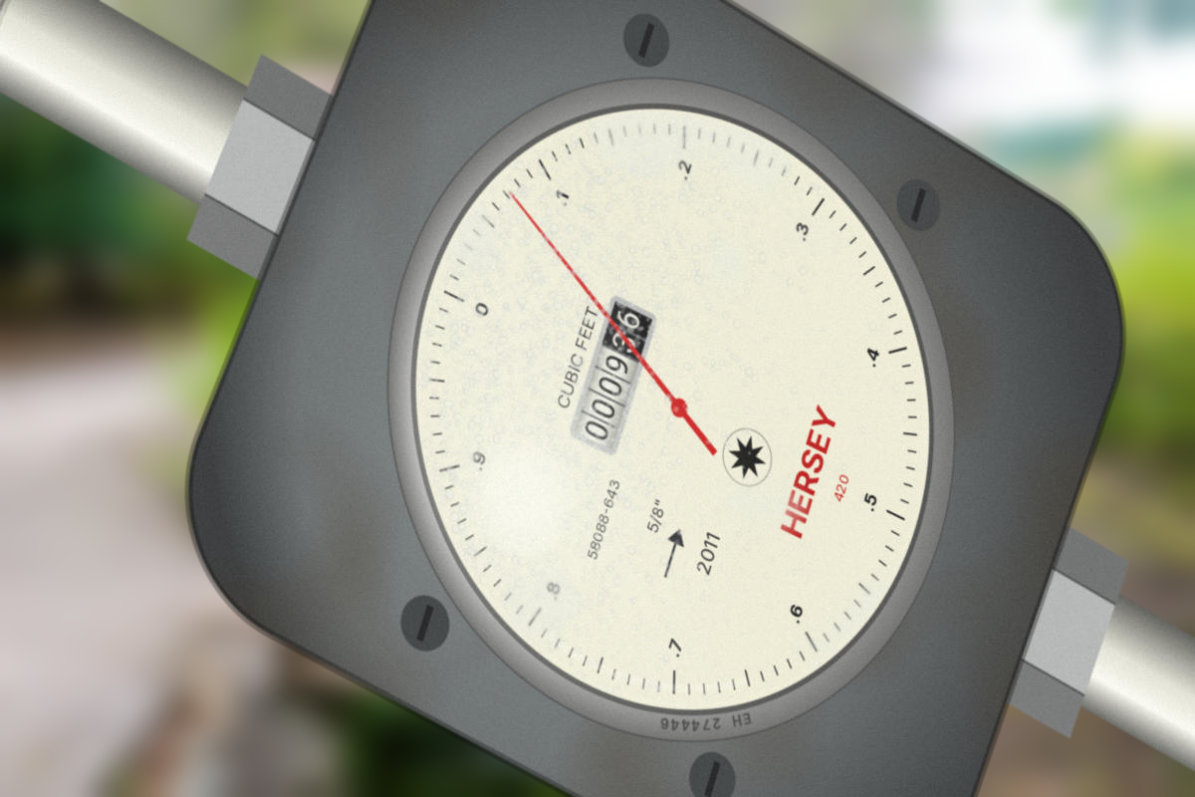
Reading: **936.07** ft³
